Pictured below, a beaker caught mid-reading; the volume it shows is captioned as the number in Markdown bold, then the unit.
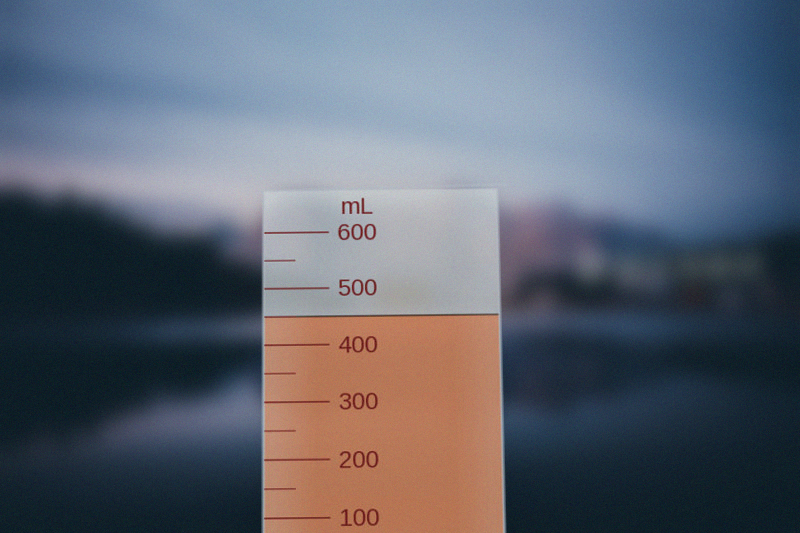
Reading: **450** mL
